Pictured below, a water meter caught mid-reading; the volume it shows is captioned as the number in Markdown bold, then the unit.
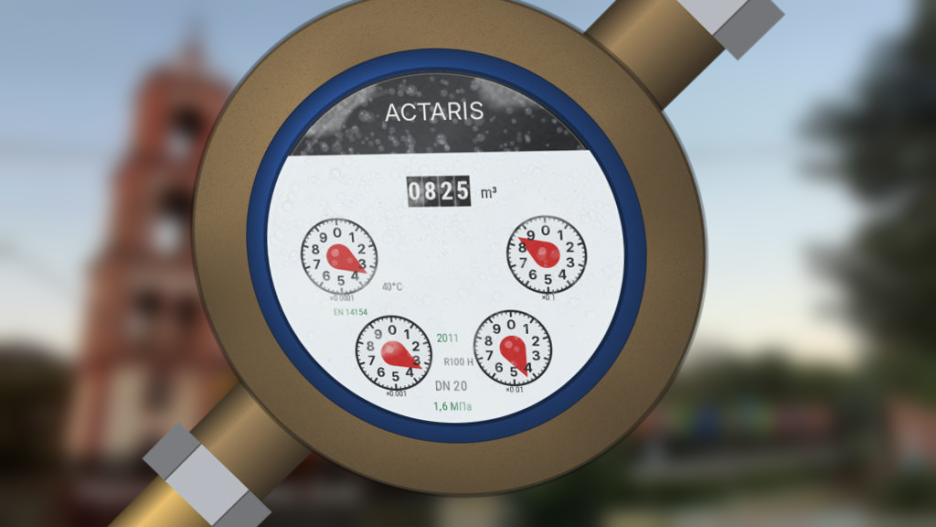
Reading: **825.8433** m³
